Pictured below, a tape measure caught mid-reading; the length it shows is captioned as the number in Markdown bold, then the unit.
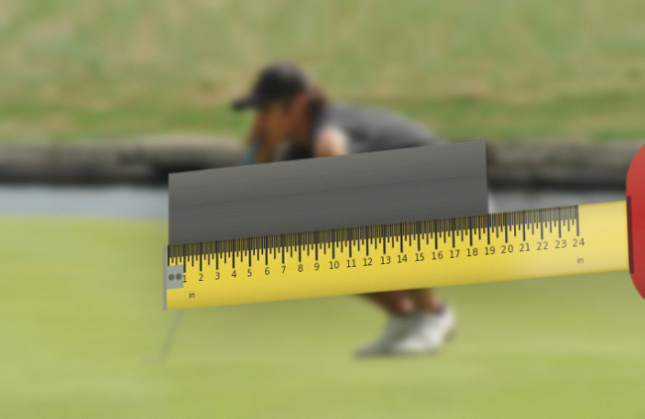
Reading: **19** in
